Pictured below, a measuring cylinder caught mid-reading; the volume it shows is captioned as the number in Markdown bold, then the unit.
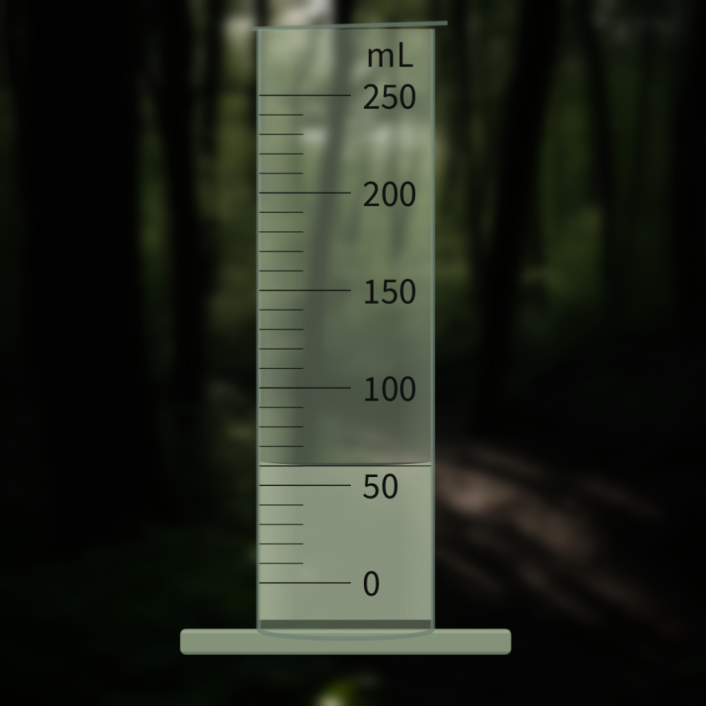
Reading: **60** mL
